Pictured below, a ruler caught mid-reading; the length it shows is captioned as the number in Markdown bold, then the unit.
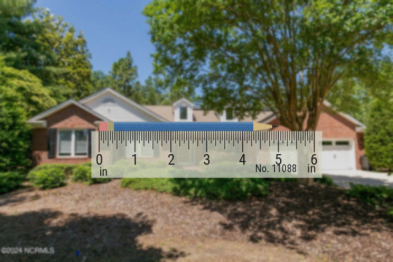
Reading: **5** in
